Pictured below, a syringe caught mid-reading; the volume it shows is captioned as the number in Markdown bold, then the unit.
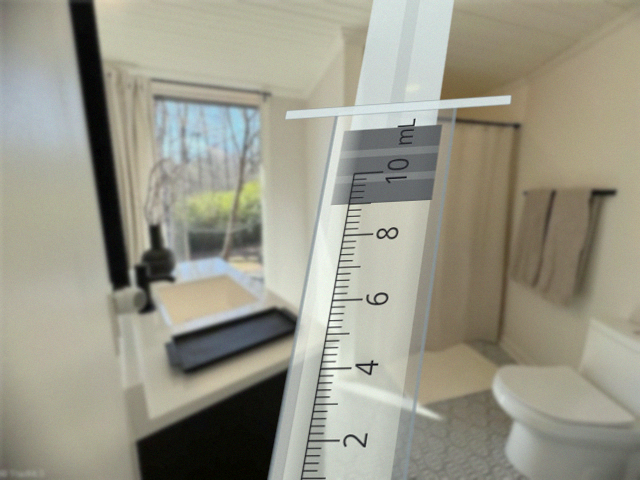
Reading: **9** mL
